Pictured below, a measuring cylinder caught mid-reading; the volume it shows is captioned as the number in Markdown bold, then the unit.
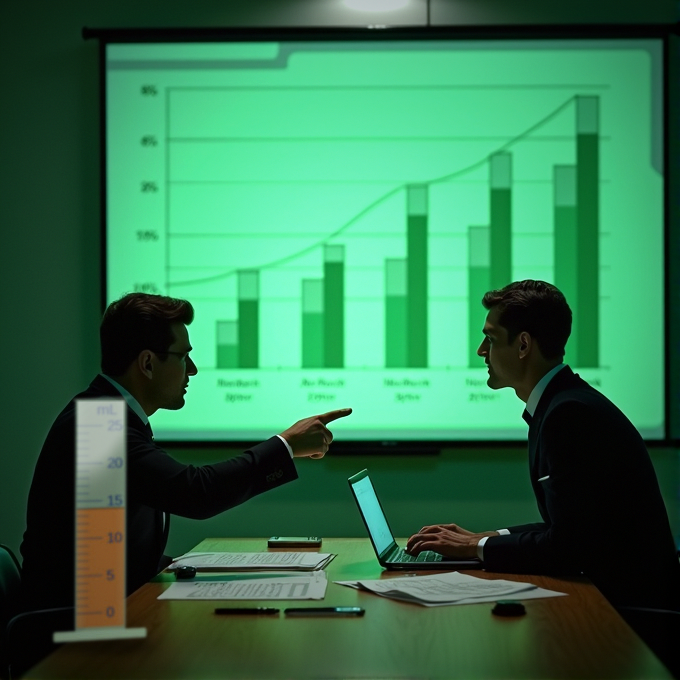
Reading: **14** mL
